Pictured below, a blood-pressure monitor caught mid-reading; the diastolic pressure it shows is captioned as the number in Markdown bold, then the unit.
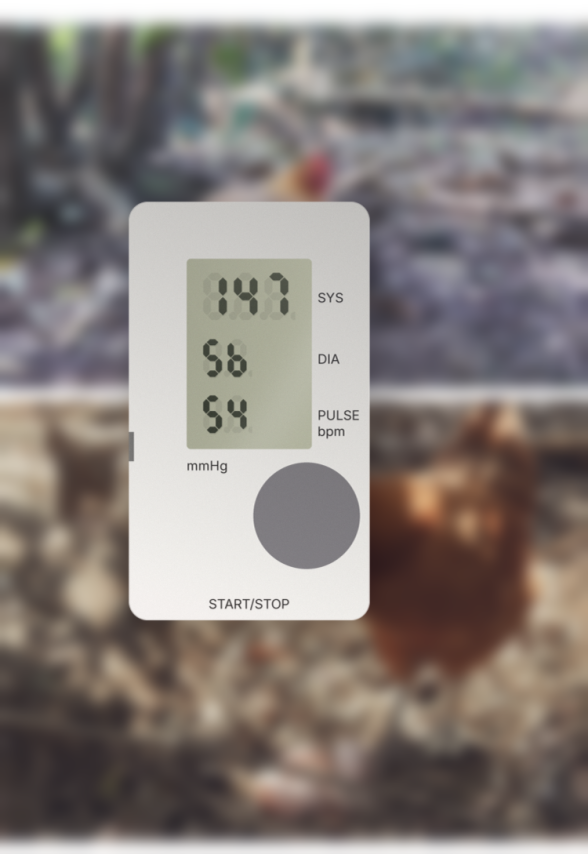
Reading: **56** mmHg
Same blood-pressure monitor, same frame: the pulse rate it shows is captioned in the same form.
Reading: **54** bpm
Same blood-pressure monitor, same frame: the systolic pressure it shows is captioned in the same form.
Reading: **147** mmHg
